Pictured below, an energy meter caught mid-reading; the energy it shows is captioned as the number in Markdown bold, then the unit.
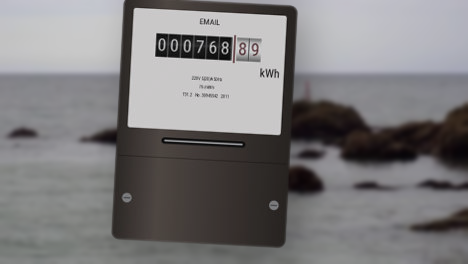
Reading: **768.89** kWh
